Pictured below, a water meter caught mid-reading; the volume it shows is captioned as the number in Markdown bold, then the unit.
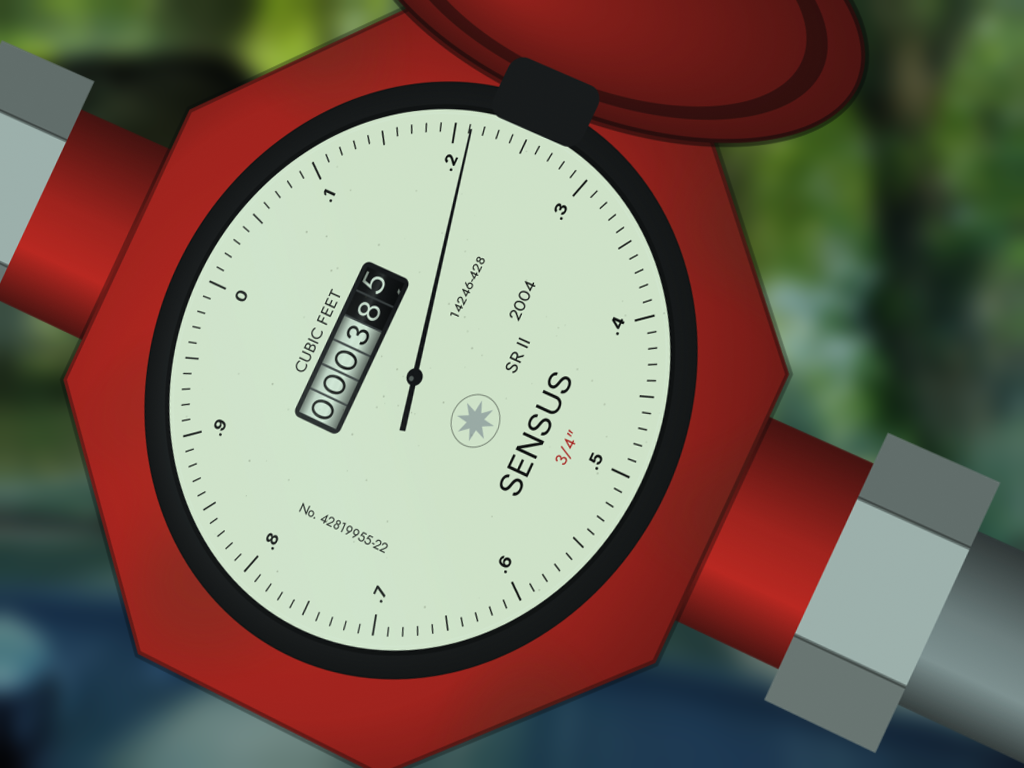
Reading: **385.21** ft³
